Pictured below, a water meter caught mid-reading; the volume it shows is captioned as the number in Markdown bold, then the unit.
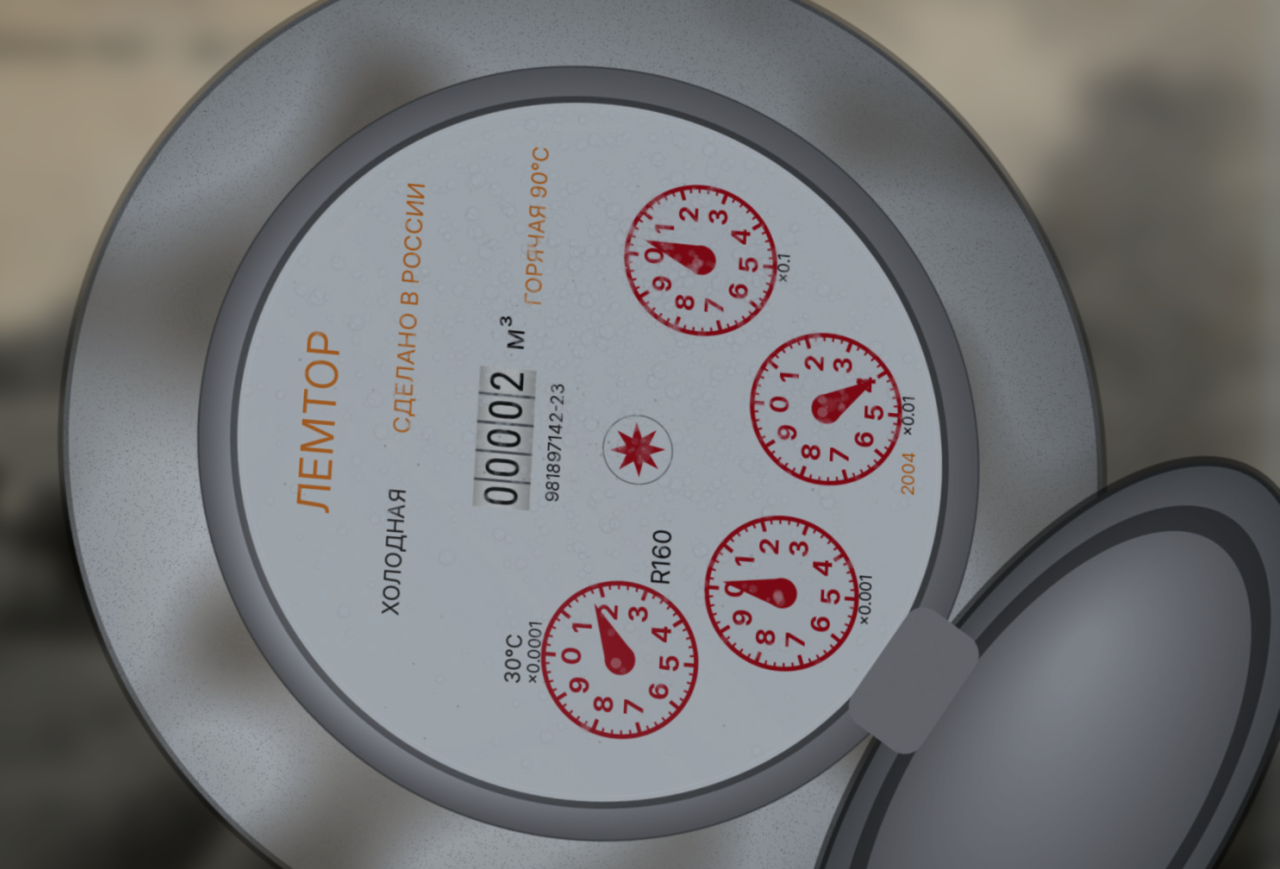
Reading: **2.0401** m³
